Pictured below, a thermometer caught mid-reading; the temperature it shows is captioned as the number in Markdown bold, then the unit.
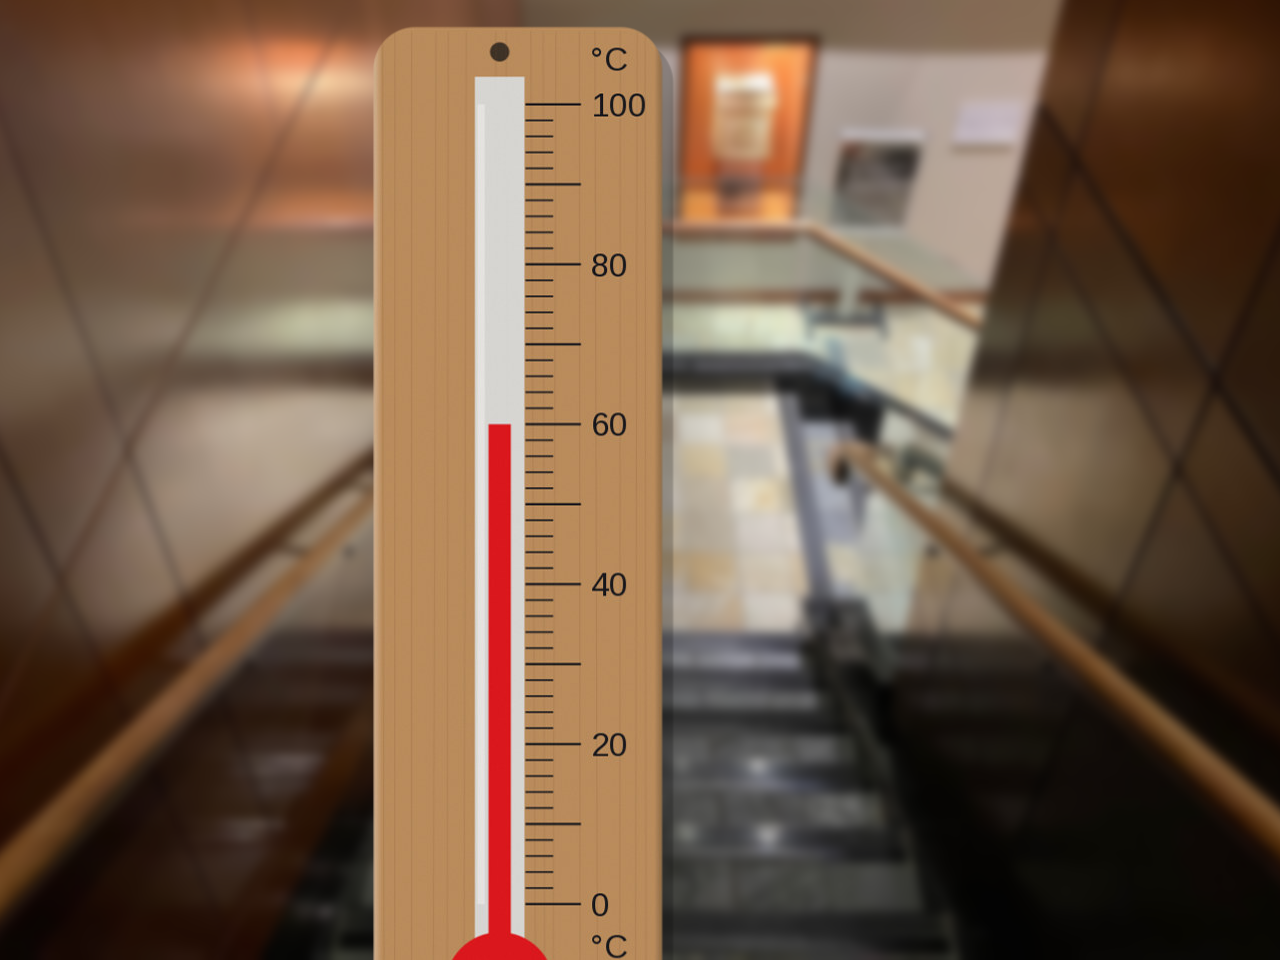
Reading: **60** °C
